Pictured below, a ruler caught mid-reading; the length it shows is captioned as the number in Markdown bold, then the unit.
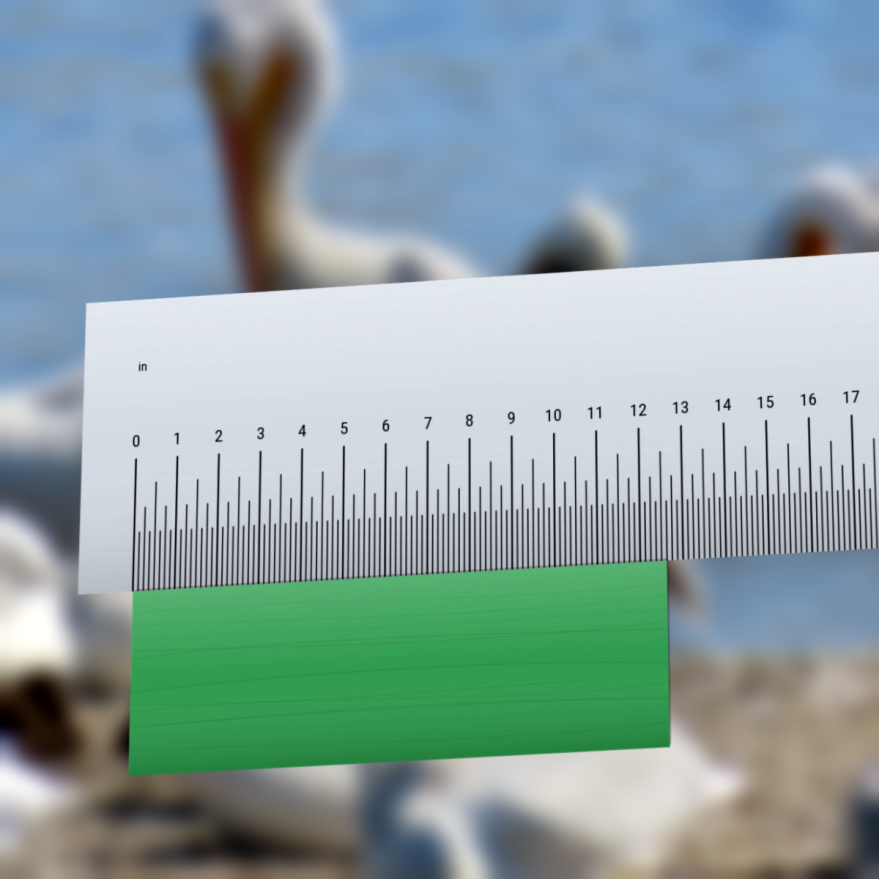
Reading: **12.625** in
